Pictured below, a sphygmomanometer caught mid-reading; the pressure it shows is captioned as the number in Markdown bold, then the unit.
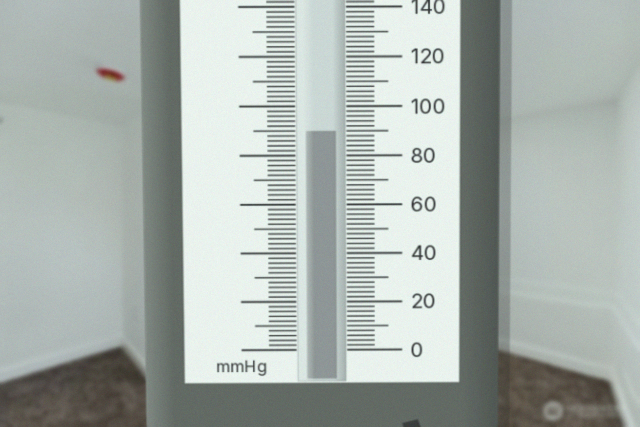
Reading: **90** mmHg
